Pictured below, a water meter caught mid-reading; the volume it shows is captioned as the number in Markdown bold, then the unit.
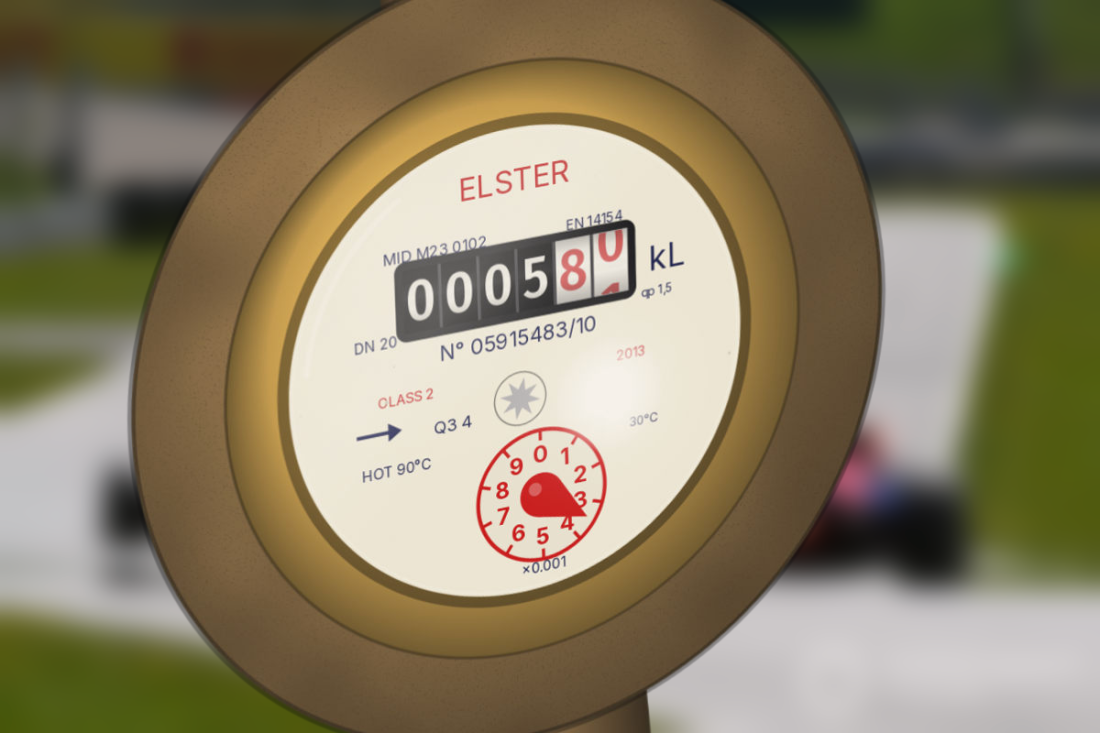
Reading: **5.803** kL
